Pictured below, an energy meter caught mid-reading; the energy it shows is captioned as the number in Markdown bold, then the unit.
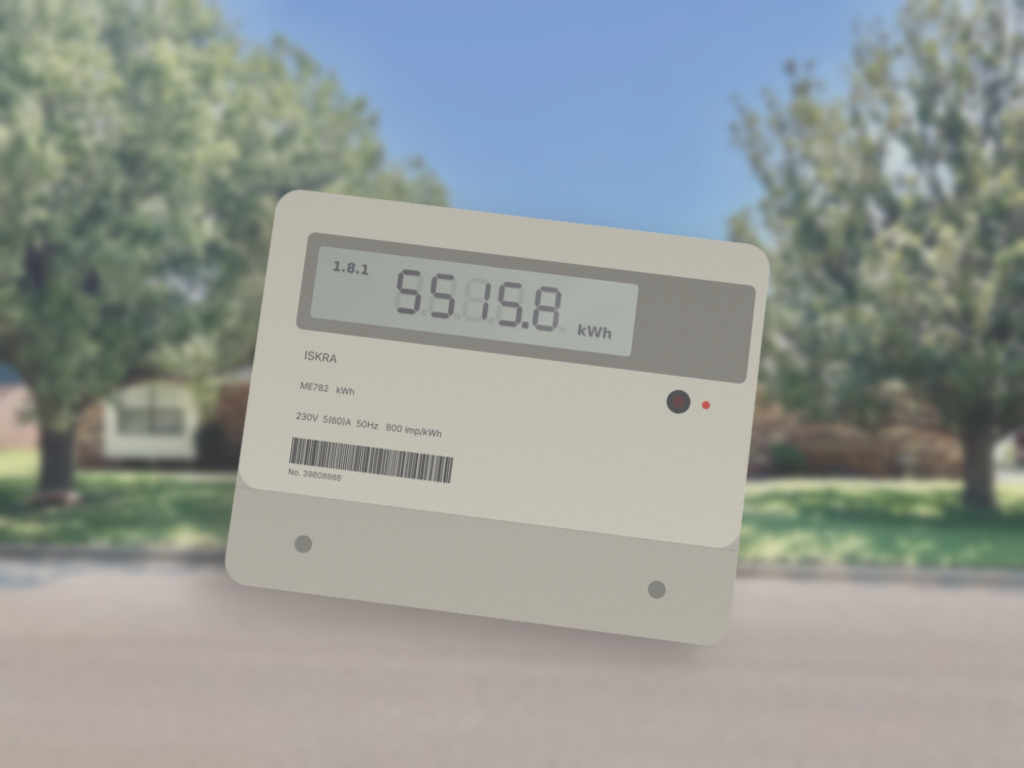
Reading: **5515.8** kWh
